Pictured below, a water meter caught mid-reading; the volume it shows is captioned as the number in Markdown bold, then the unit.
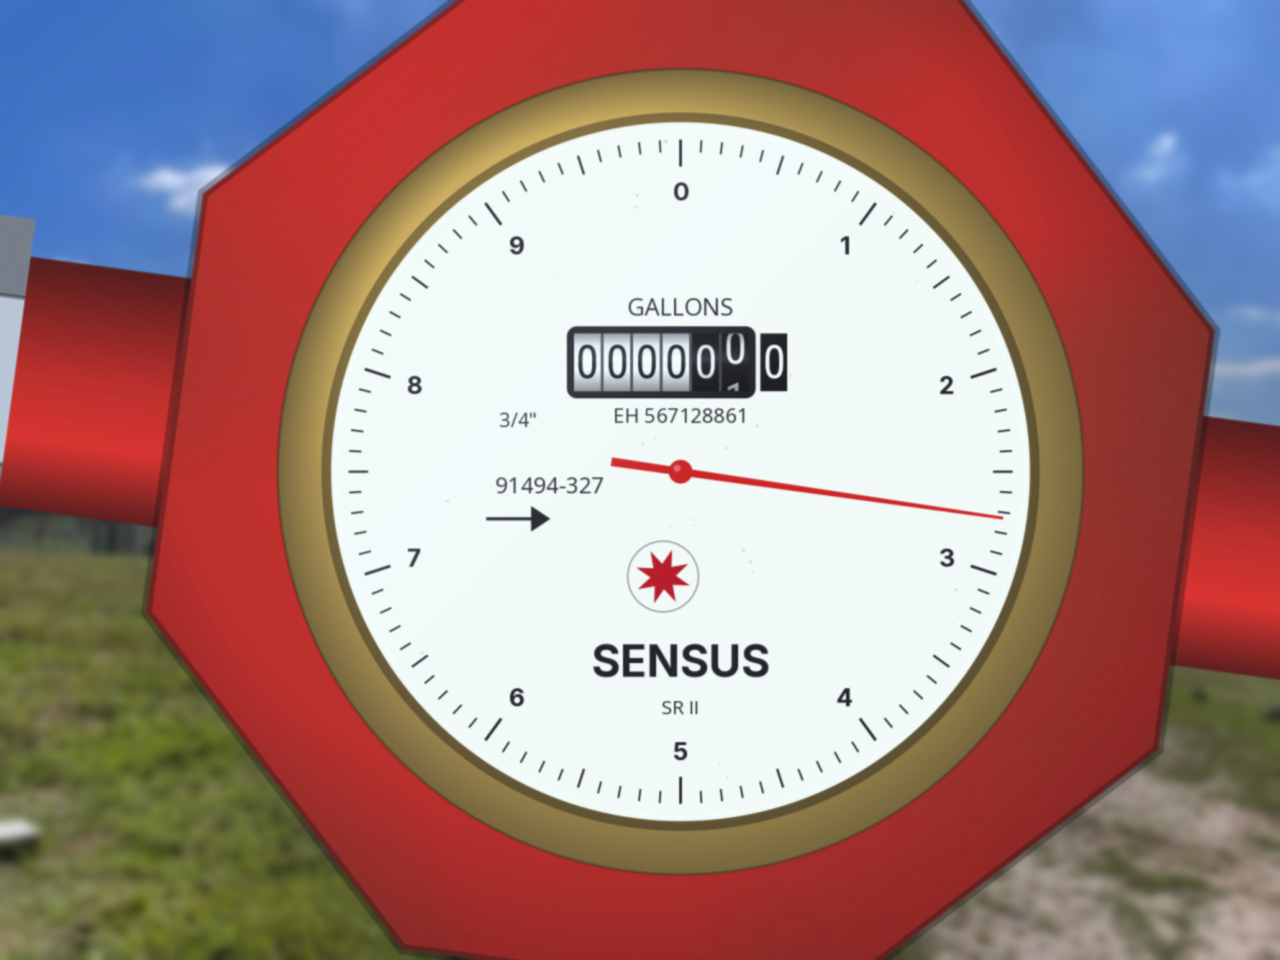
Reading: **2.7** gal
